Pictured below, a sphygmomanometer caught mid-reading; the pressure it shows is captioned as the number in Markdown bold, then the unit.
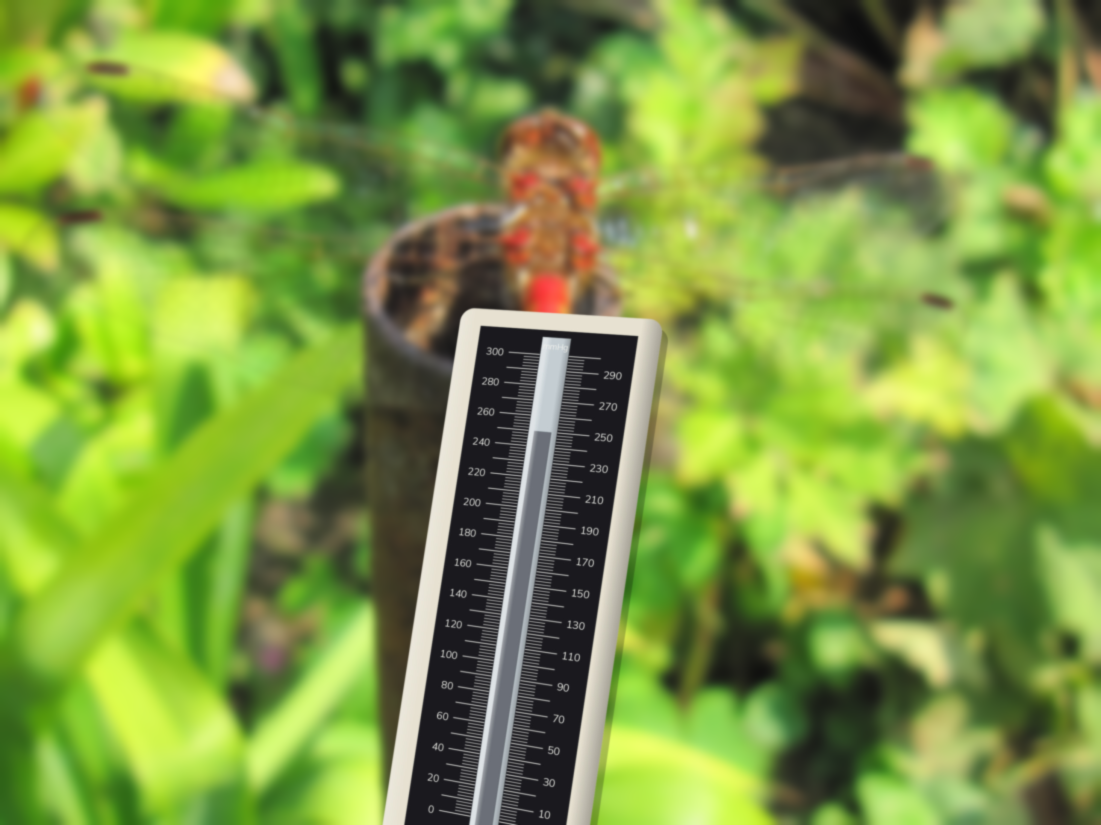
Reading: **250** mmHg
